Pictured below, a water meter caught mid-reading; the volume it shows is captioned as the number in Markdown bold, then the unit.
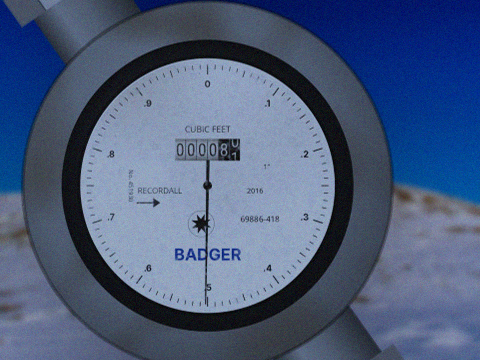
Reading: **80.50** ft³
